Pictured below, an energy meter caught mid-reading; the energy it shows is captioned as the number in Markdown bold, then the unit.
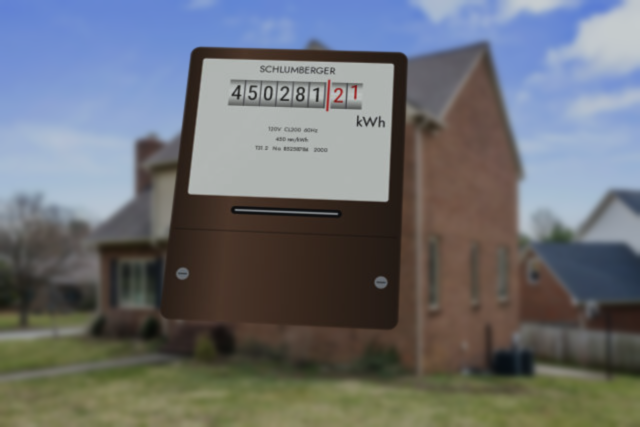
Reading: **450281.21** kWh
